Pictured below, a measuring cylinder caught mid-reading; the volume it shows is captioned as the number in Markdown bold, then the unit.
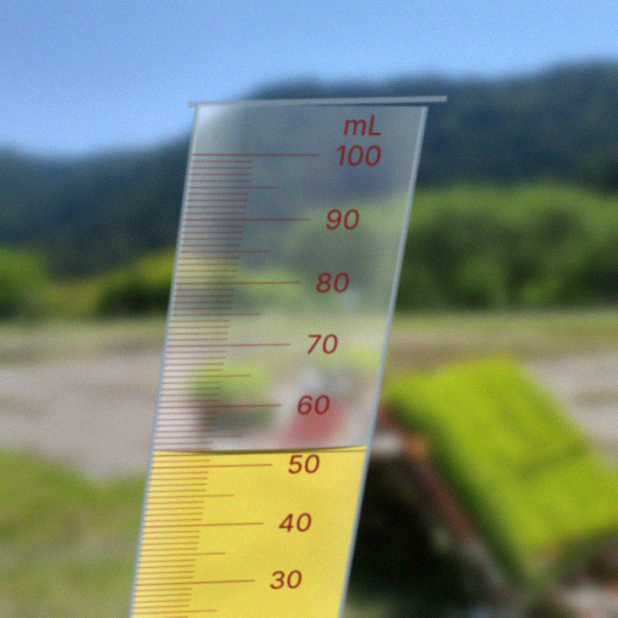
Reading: **52** mL
